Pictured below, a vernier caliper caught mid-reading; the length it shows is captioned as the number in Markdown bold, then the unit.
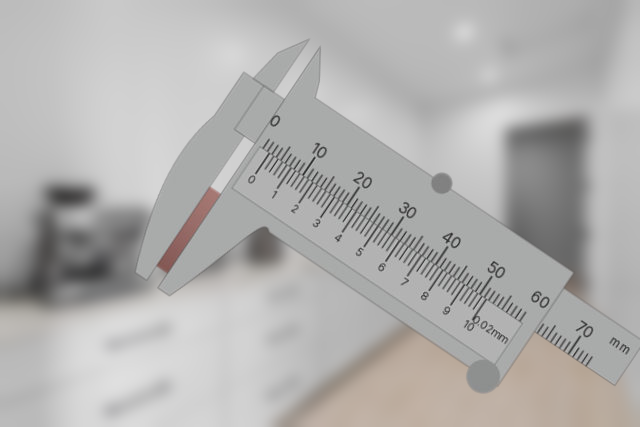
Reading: **2.5** mm
